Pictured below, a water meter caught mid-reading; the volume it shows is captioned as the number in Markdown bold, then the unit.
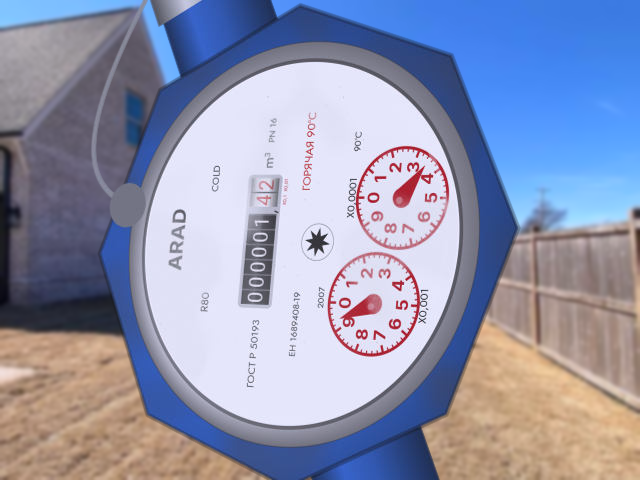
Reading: **1.4193** m³
